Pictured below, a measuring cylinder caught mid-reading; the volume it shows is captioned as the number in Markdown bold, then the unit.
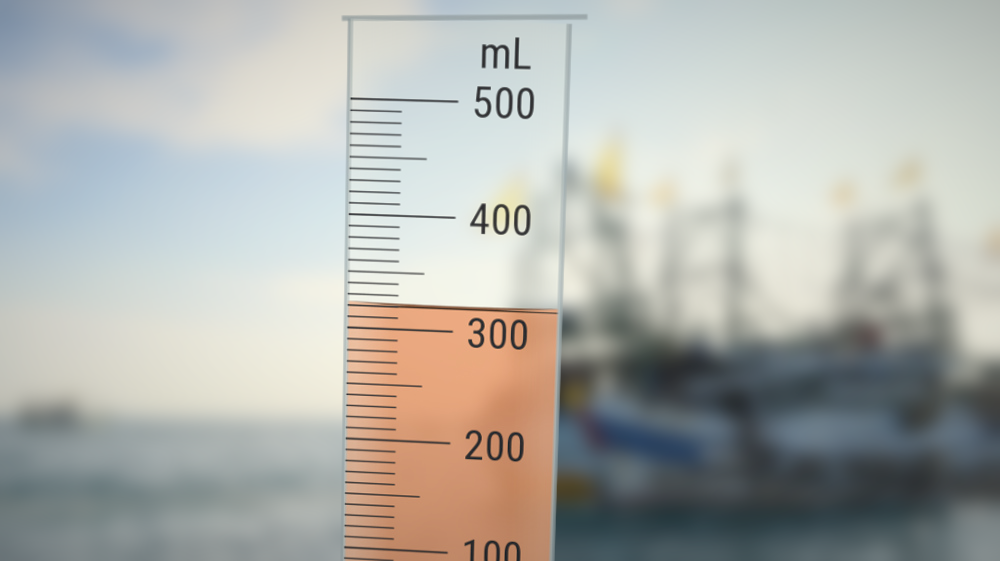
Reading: **320** mL
